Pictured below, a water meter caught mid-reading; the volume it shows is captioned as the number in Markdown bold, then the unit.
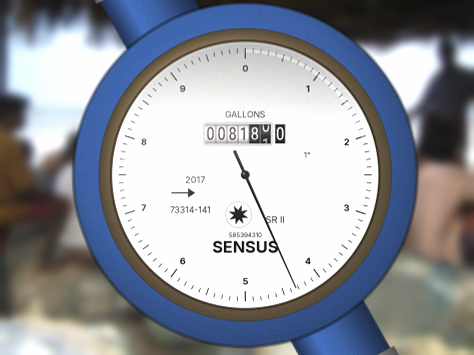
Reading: **81804.3** gal
